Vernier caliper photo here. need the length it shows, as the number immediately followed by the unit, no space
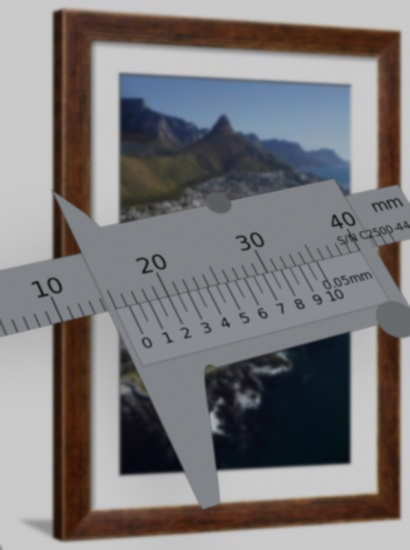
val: 16.2mm
